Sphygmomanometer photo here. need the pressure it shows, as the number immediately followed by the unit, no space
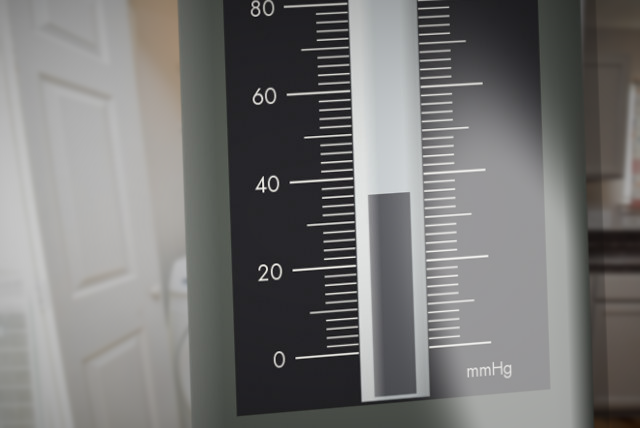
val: 36mmHg
